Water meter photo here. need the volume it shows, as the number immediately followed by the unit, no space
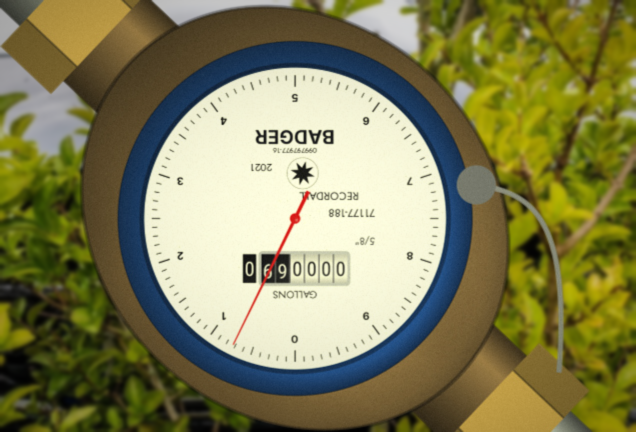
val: 690.7gal
